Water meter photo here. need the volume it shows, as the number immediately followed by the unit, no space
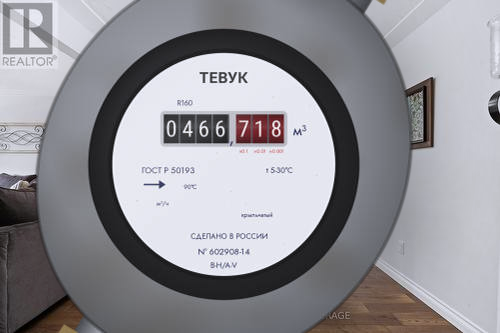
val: 466.718m³
